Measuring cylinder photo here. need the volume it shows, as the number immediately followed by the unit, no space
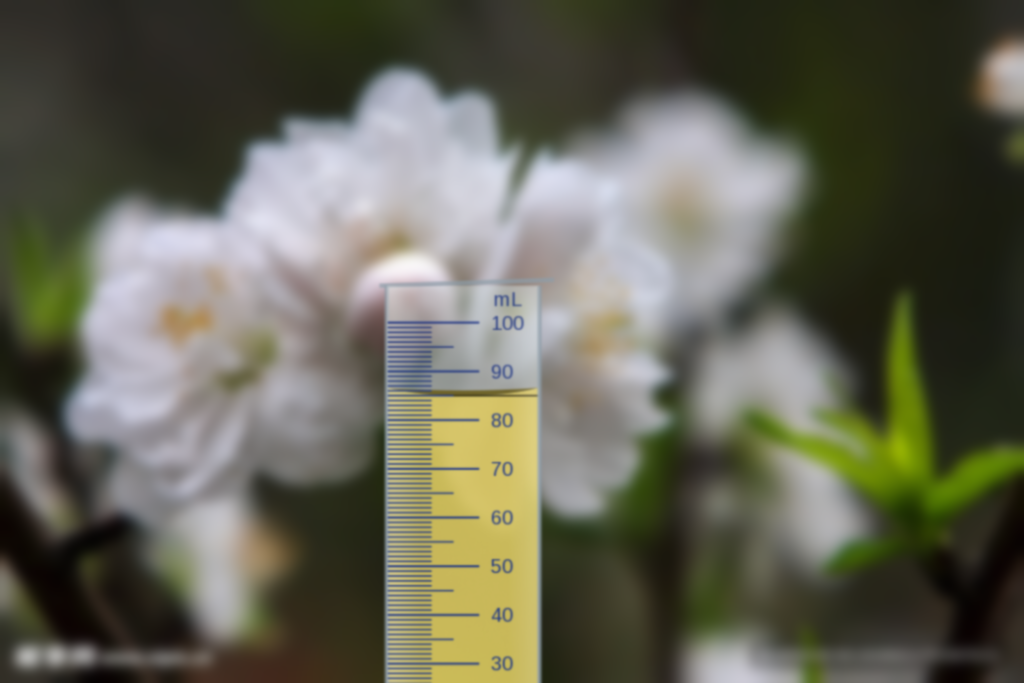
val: 85mL
